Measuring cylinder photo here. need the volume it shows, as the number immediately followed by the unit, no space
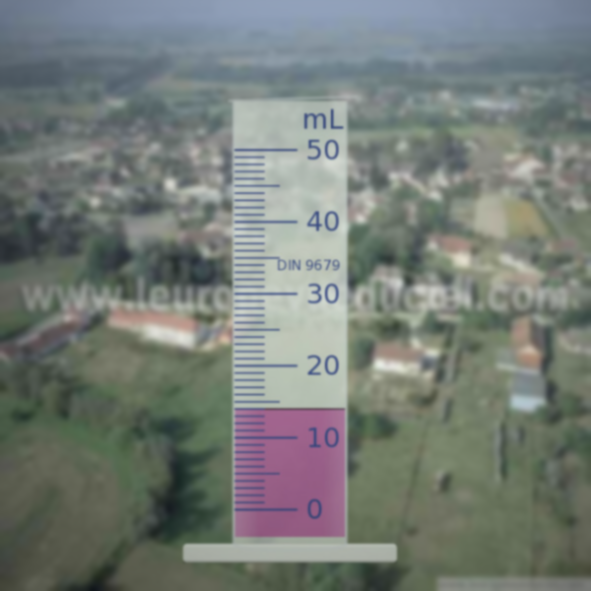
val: 14mL
